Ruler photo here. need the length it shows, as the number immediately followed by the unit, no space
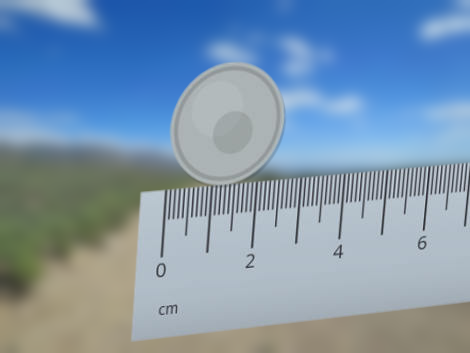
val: 2.5cm
